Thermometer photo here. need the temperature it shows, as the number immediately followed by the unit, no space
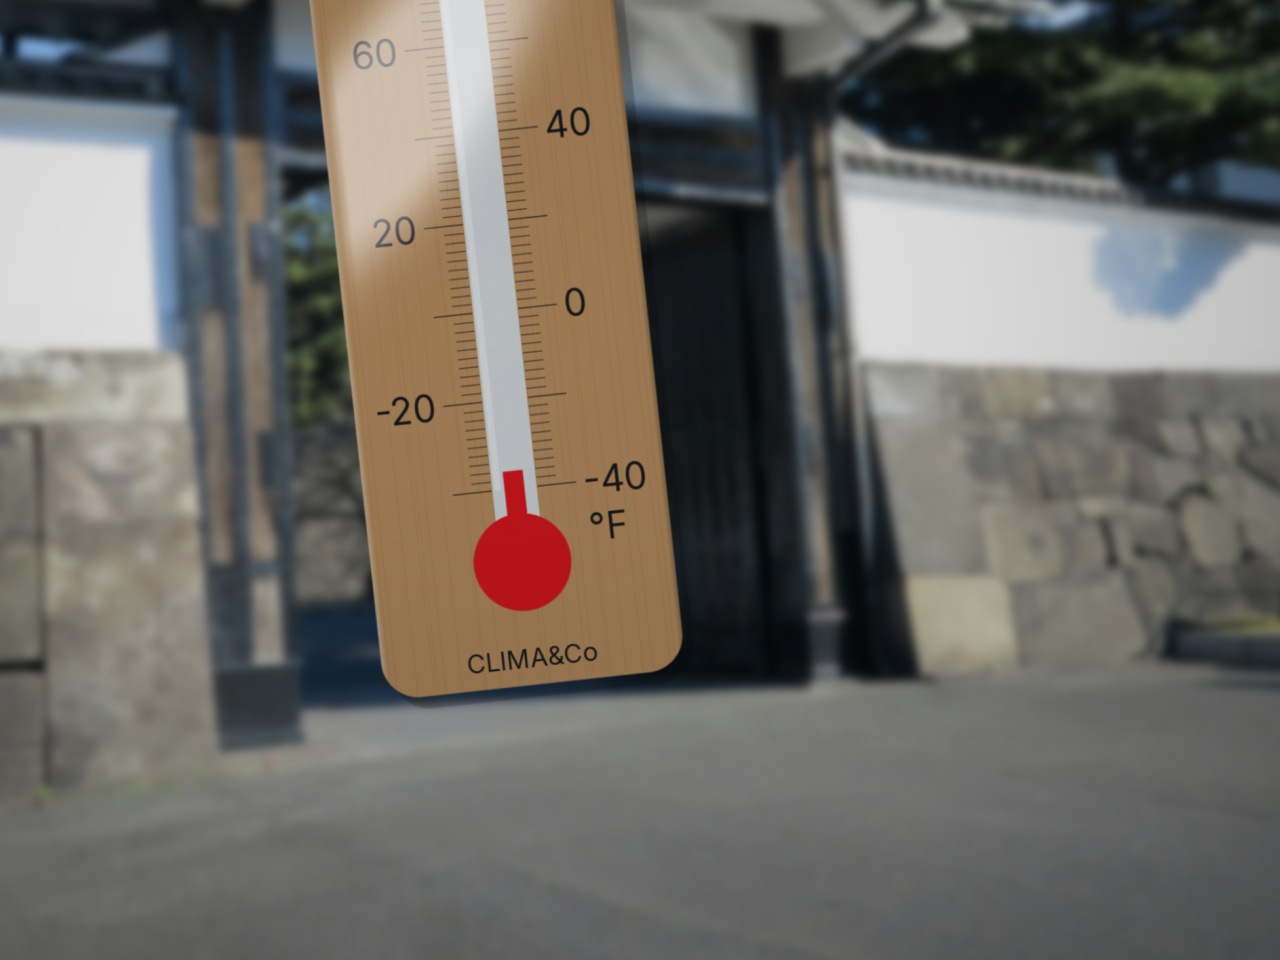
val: -36°F
